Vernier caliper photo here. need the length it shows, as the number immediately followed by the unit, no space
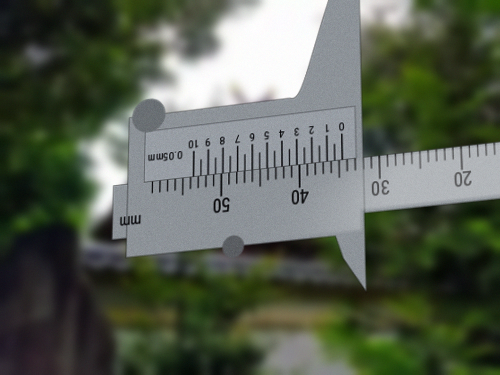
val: 34.6mm
